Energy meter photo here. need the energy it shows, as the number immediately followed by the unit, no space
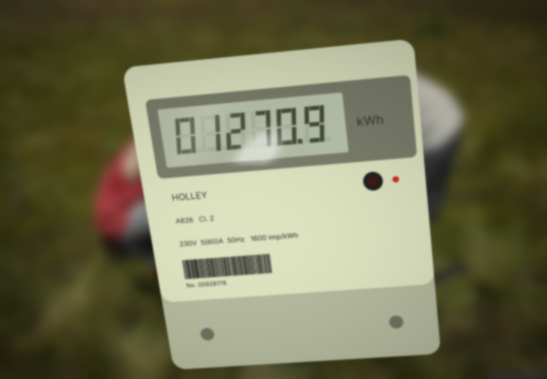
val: 1270.9kWh
